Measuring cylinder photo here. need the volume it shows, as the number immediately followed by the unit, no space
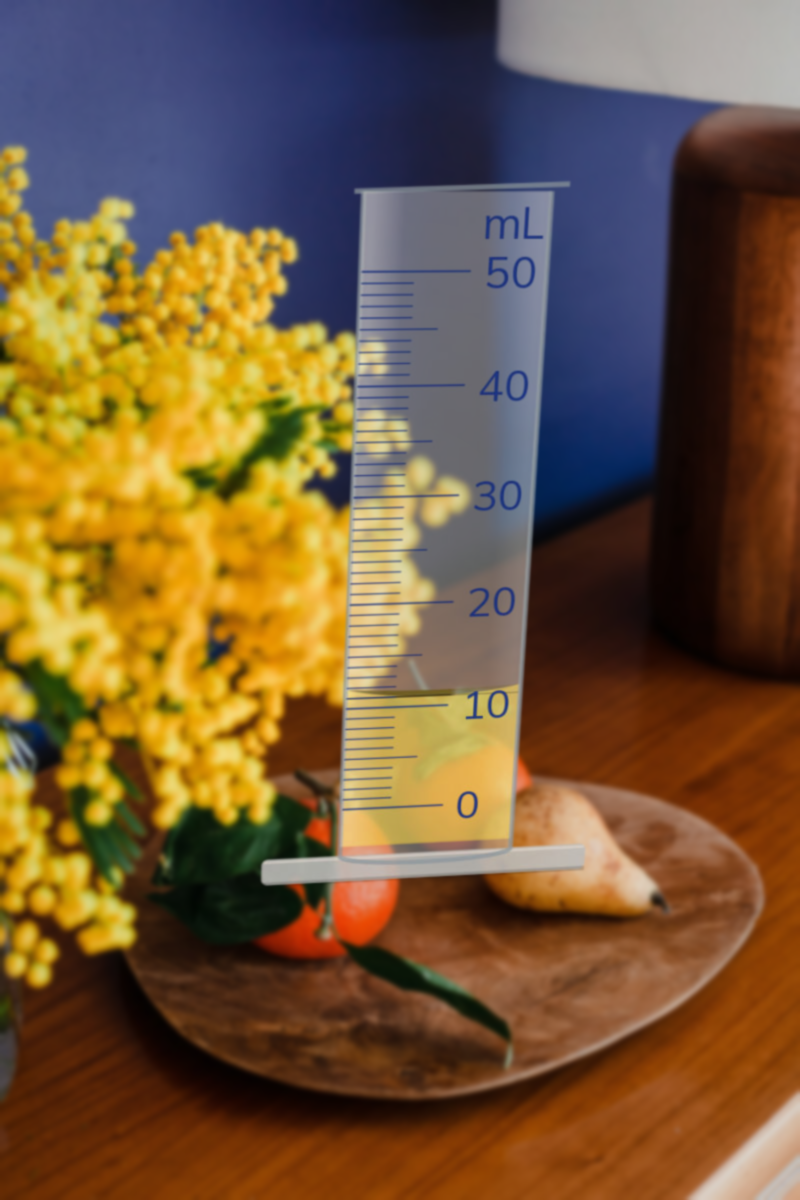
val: 11mL
